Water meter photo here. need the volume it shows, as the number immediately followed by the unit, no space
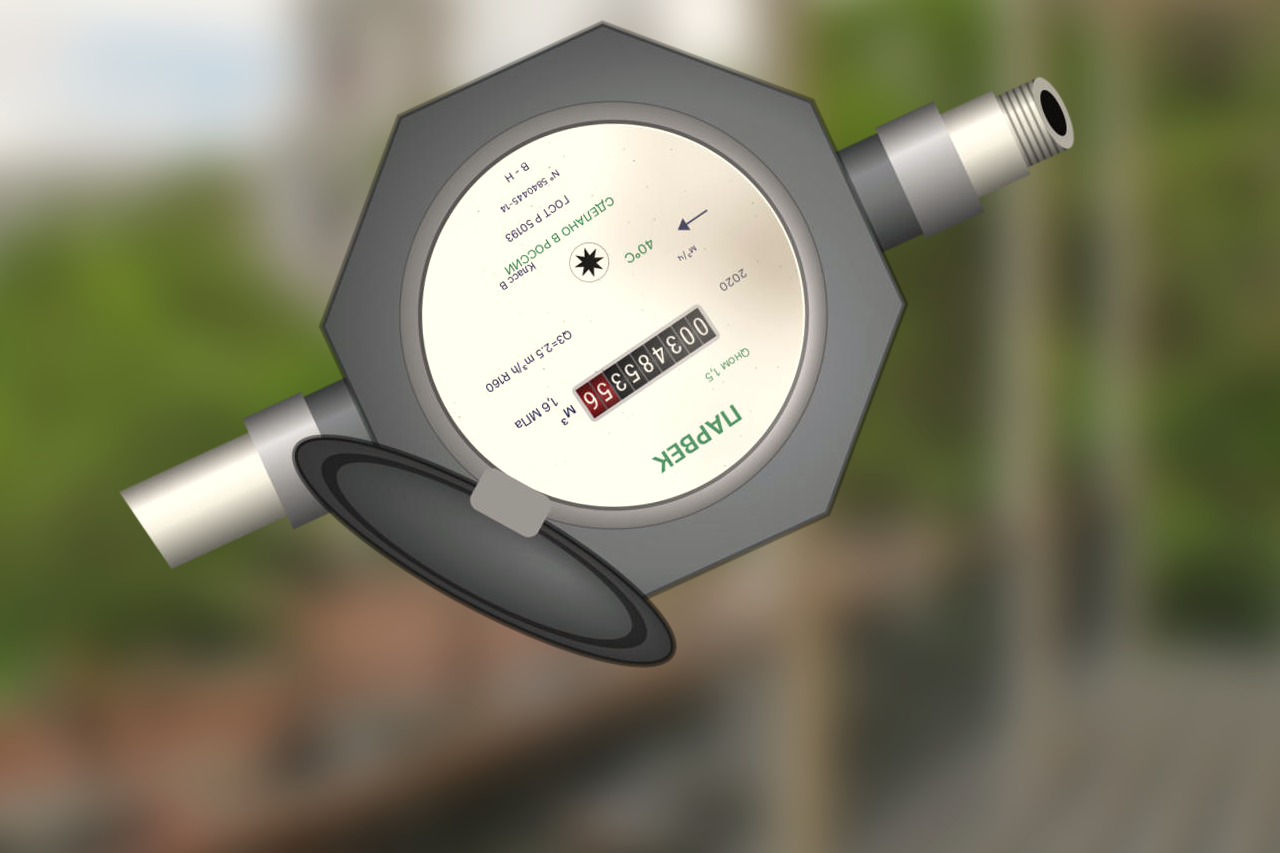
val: 34853.56m³
